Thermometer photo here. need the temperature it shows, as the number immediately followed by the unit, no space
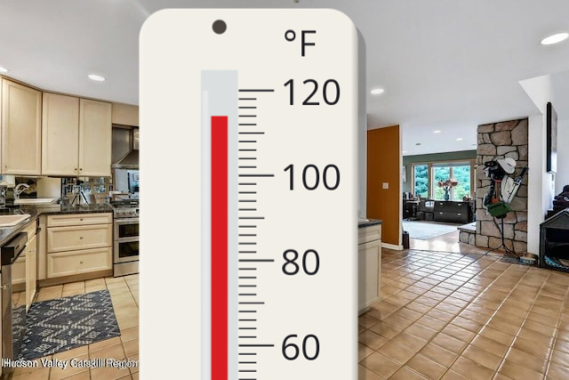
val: 114°F
